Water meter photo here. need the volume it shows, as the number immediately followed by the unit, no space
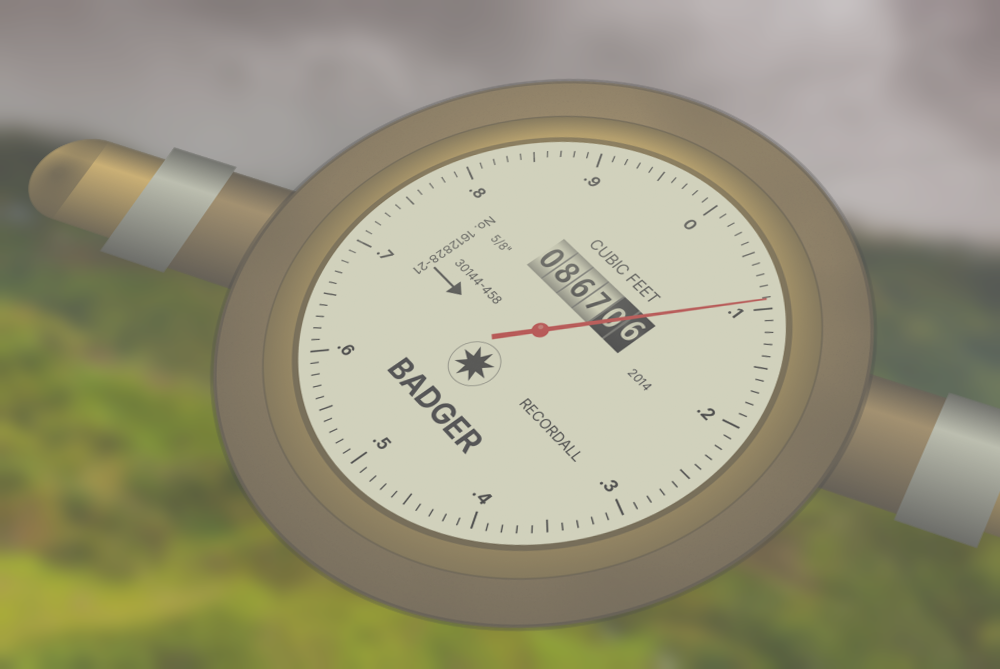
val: 86706.09ft³
